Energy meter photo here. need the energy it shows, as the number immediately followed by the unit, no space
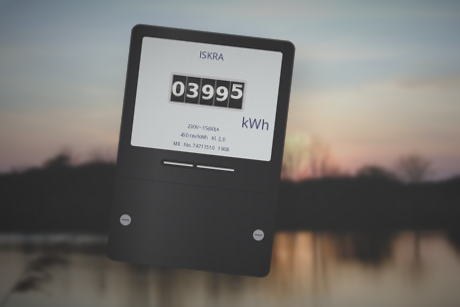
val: 3995kWh
